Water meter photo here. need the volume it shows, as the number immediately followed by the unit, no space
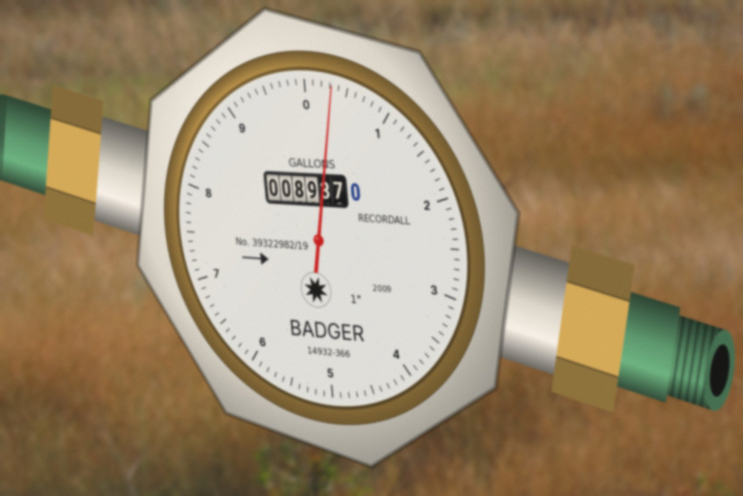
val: 89370.3gal
